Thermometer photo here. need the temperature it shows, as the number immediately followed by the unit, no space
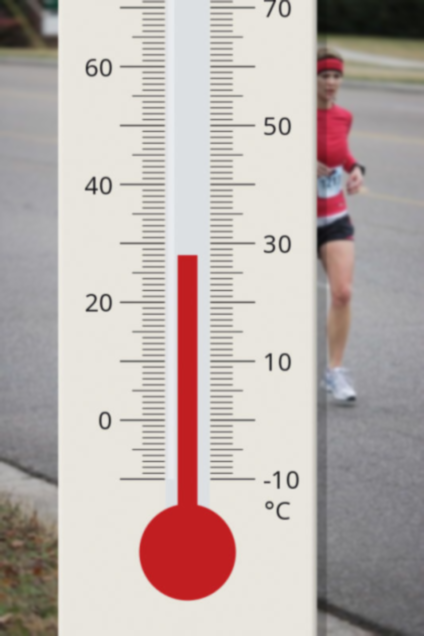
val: 28°C
